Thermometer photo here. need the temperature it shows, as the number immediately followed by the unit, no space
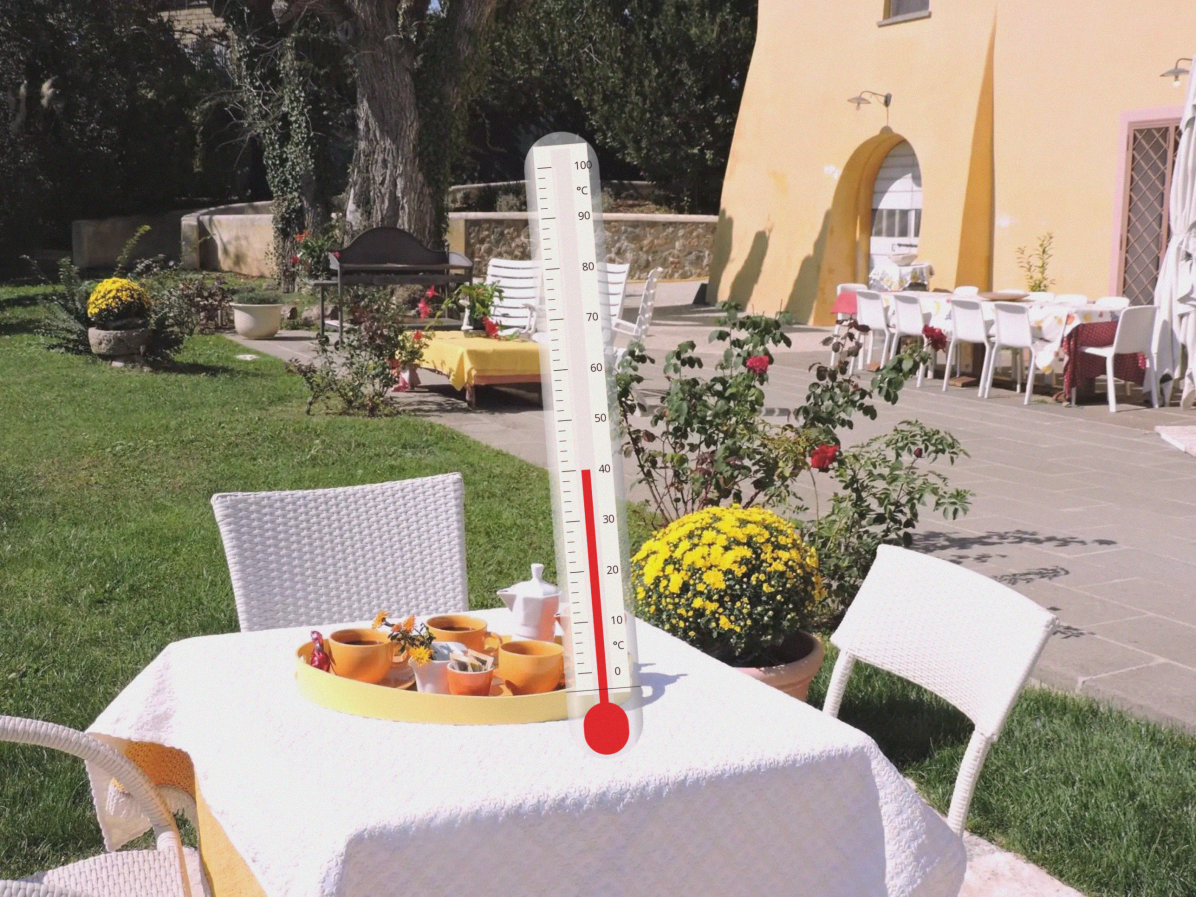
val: 40°C
